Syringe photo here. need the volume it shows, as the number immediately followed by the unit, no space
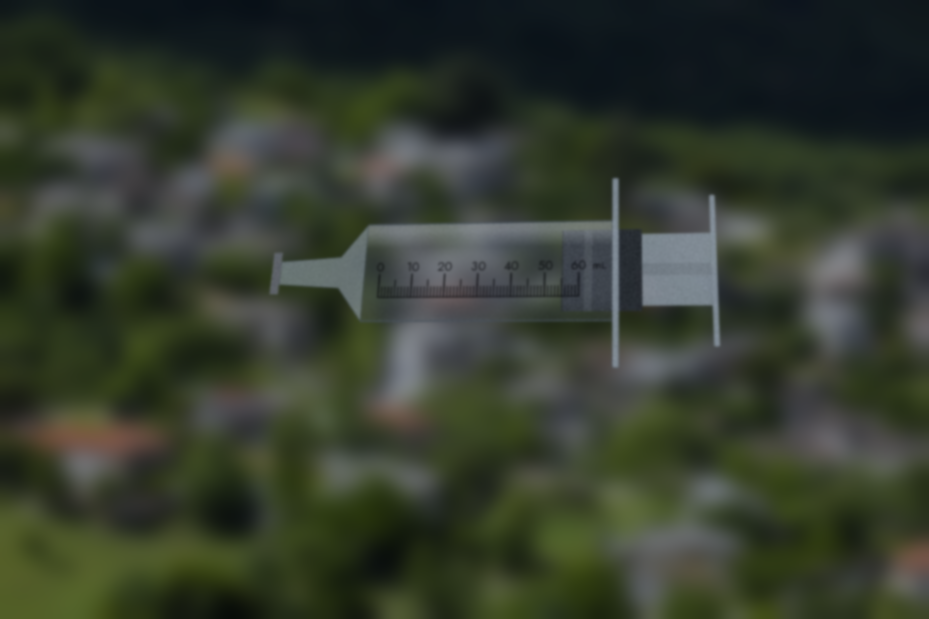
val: 55mL
